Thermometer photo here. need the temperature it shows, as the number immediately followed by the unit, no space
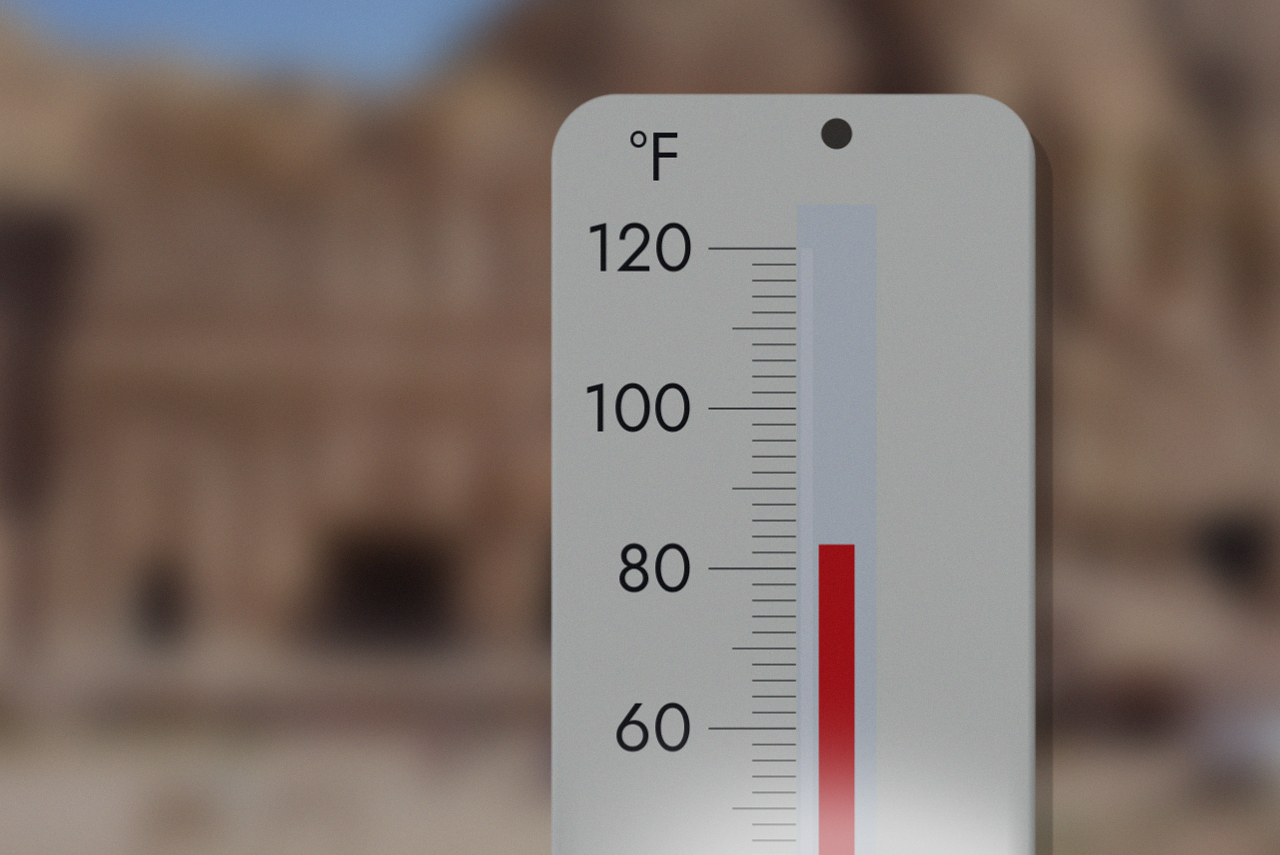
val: 83°F
